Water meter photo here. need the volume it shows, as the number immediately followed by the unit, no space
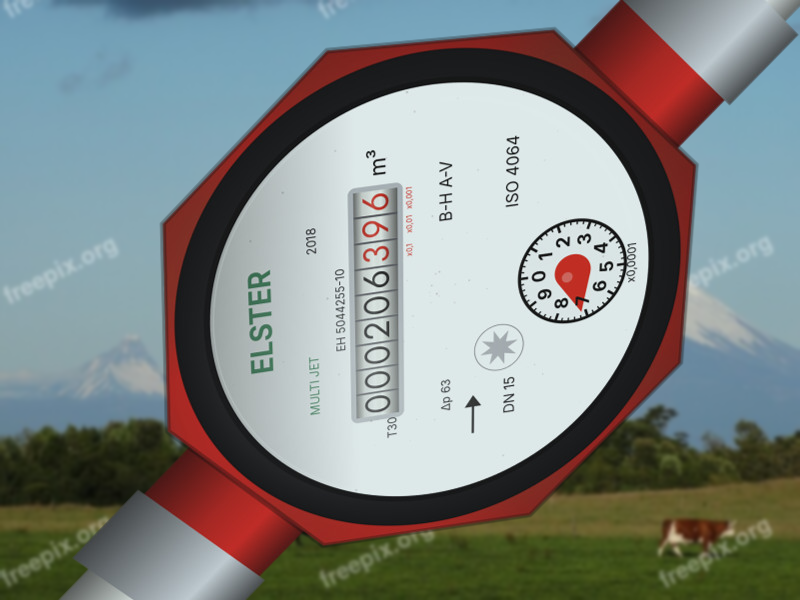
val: 206.3967m³
